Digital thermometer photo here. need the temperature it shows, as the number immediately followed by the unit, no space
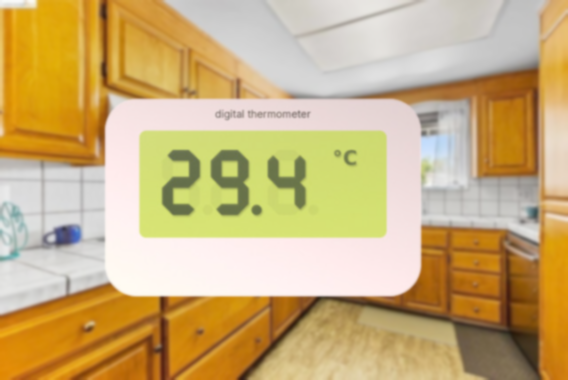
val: 29.4°C
